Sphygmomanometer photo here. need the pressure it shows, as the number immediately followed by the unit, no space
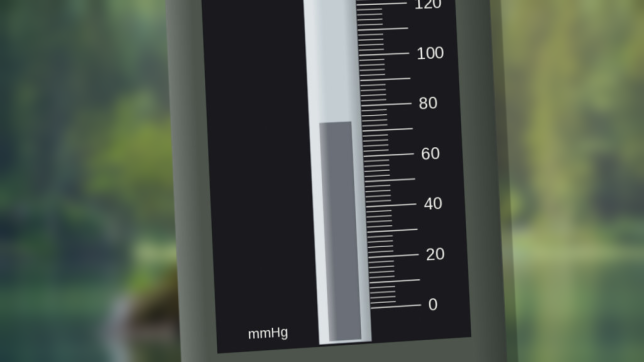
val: 74mmHg
